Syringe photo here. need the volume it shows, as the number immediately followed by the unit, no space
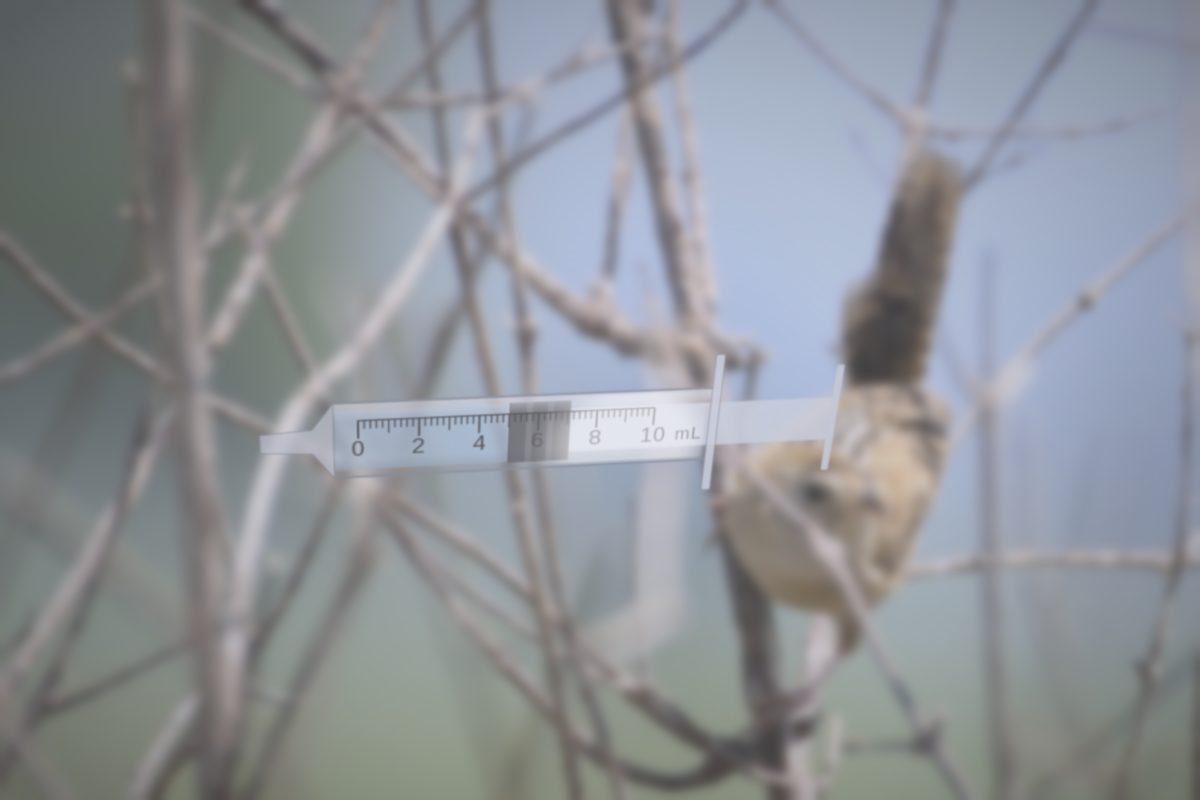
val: 5mL
